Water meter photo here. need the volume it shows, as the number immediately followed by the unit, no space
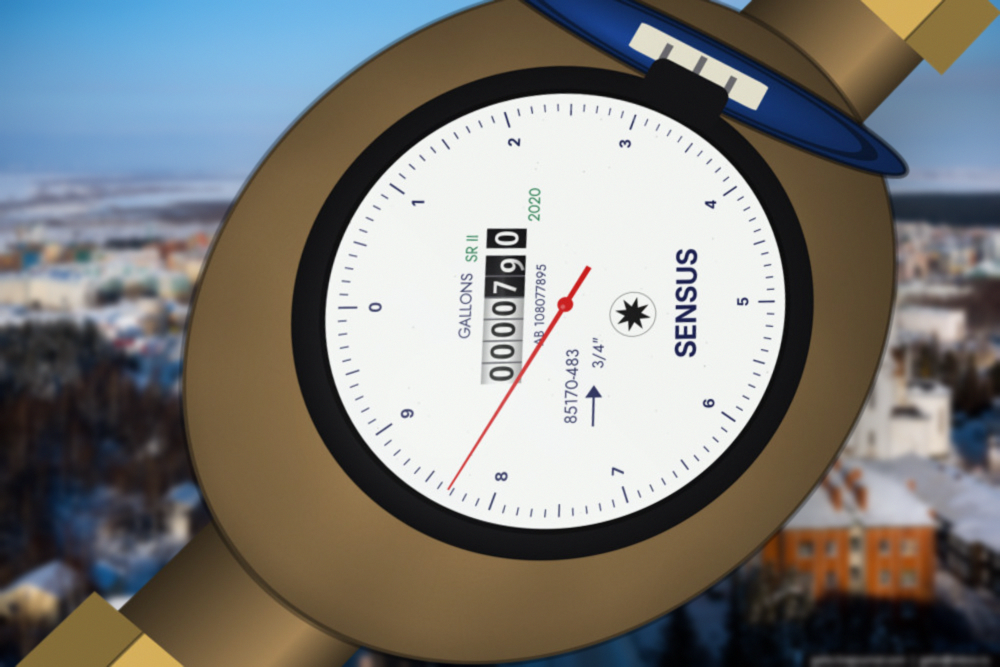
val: 788.3gal
